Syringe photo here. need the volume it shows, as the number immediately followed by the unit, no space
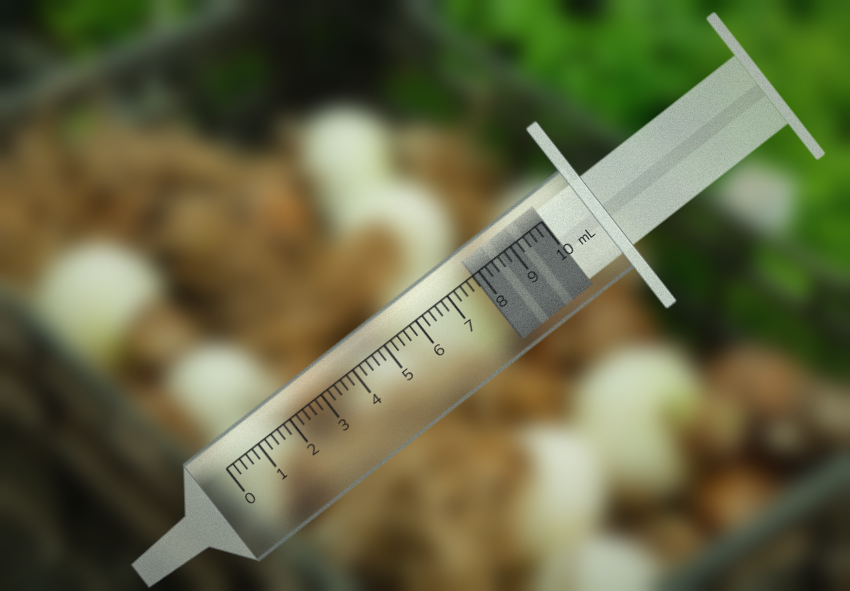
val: 7.8mL
